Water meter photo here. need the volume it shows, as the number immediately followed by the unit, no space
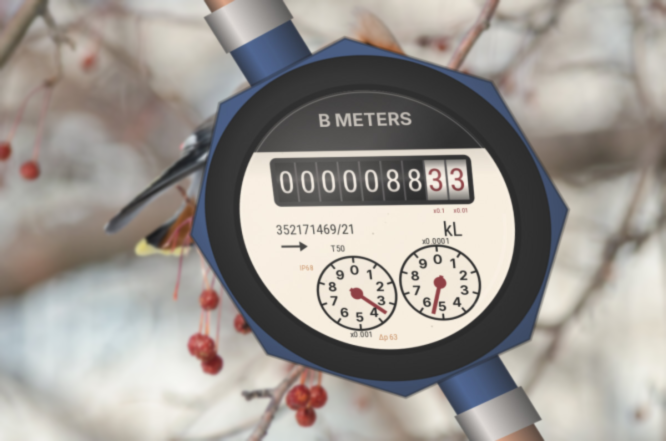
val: 88.3335kL
